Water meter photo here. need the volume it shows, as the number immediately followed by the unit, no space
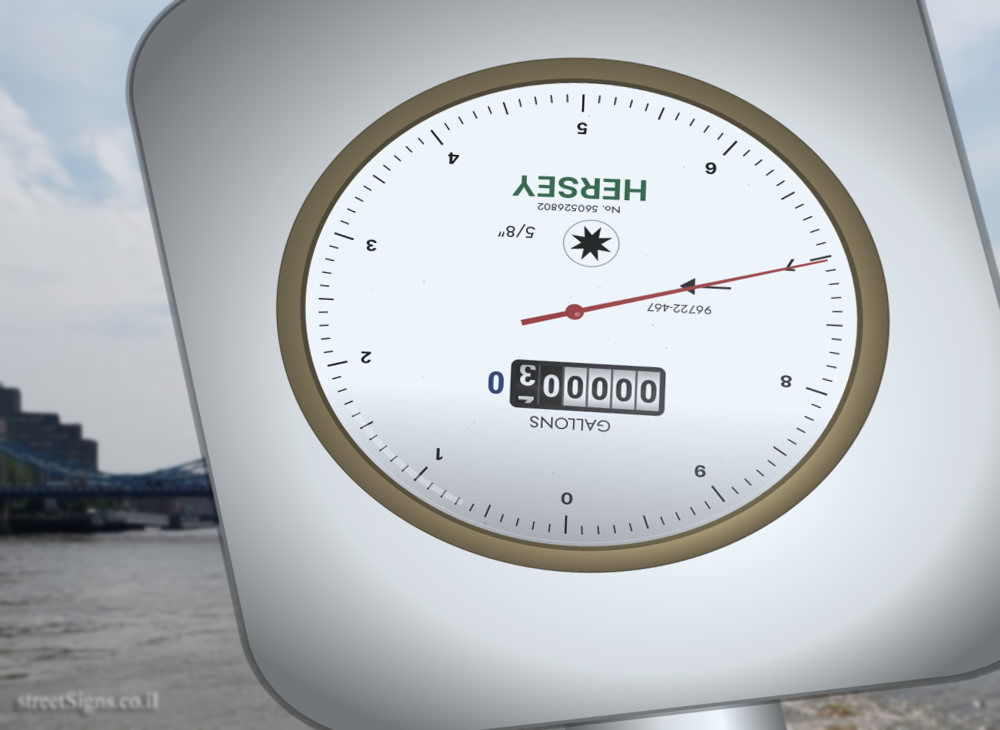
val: 27.0gal
